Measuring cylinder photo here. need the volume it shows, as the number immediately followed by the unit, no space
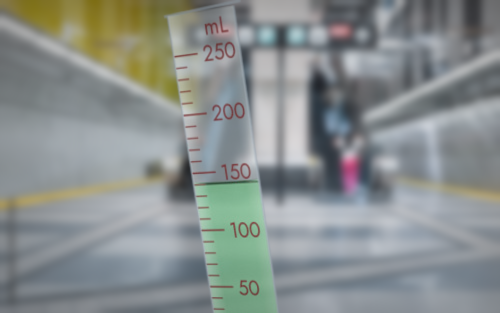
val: 140mL
